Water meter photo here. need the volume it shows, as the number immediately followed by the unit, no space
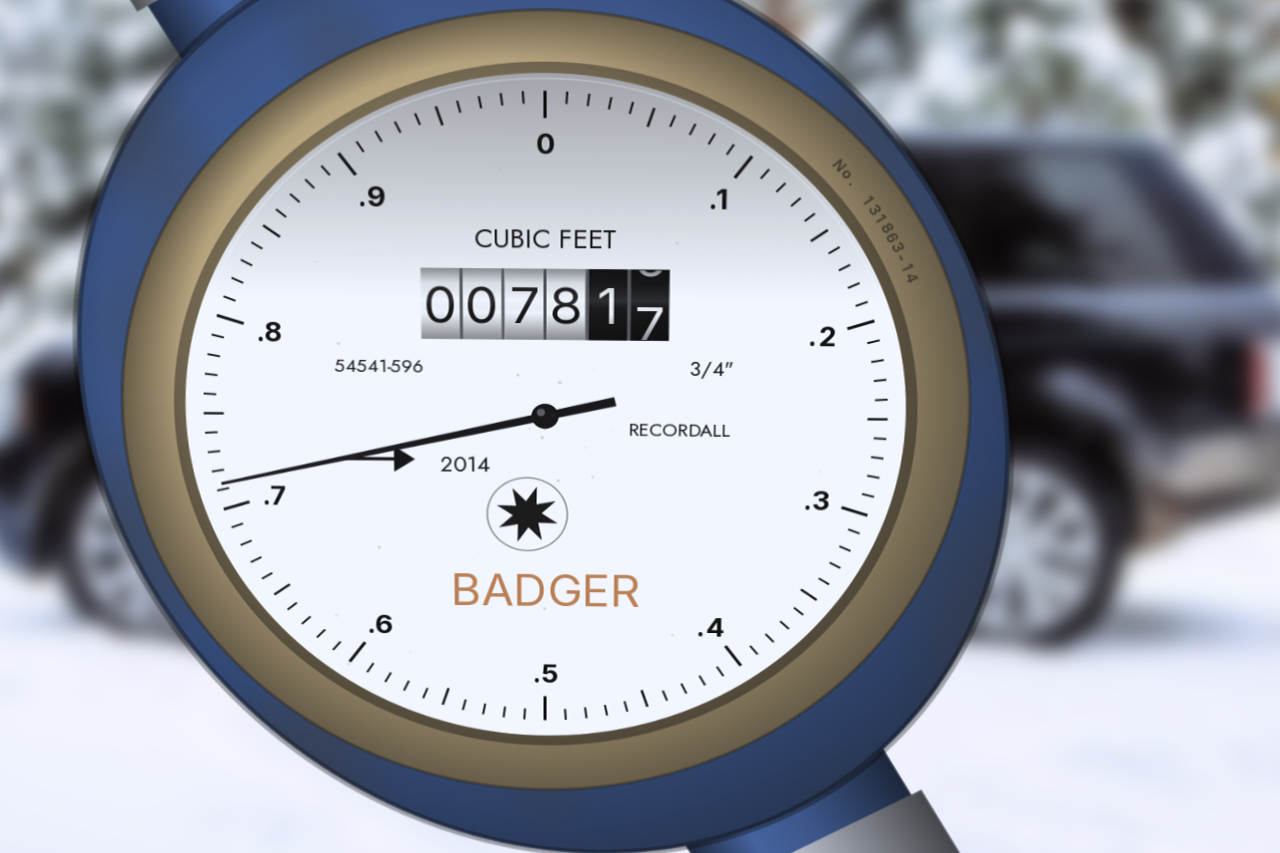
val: 7816.71ft³
